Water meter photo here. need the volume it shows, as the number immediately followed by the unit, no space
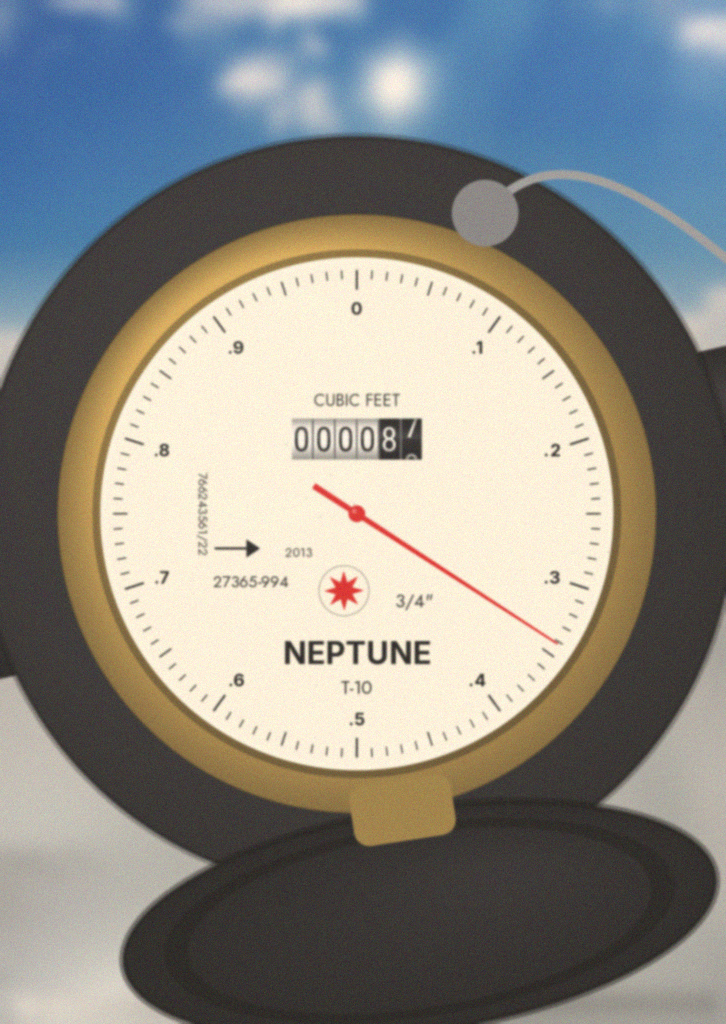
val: 87.34ft³
